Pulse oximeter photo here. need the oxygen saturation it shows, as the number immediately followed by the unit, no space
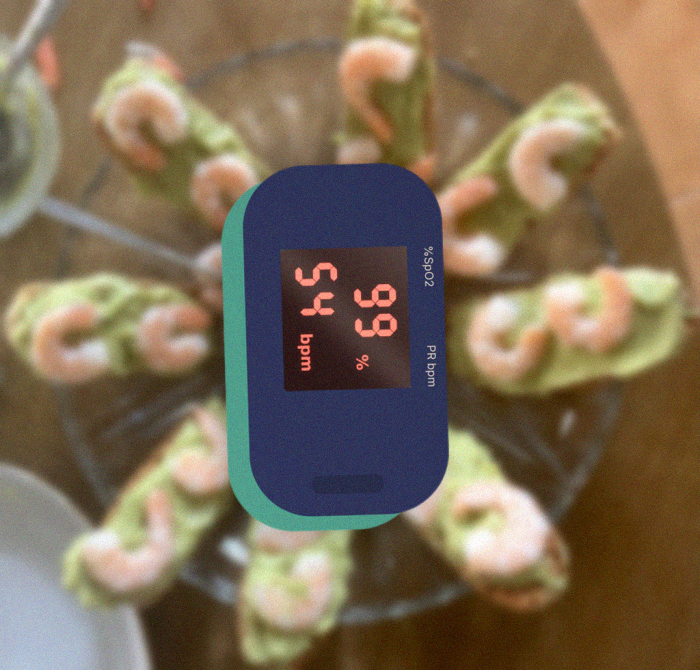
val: 99%
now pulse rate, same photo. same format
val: 54bpm
